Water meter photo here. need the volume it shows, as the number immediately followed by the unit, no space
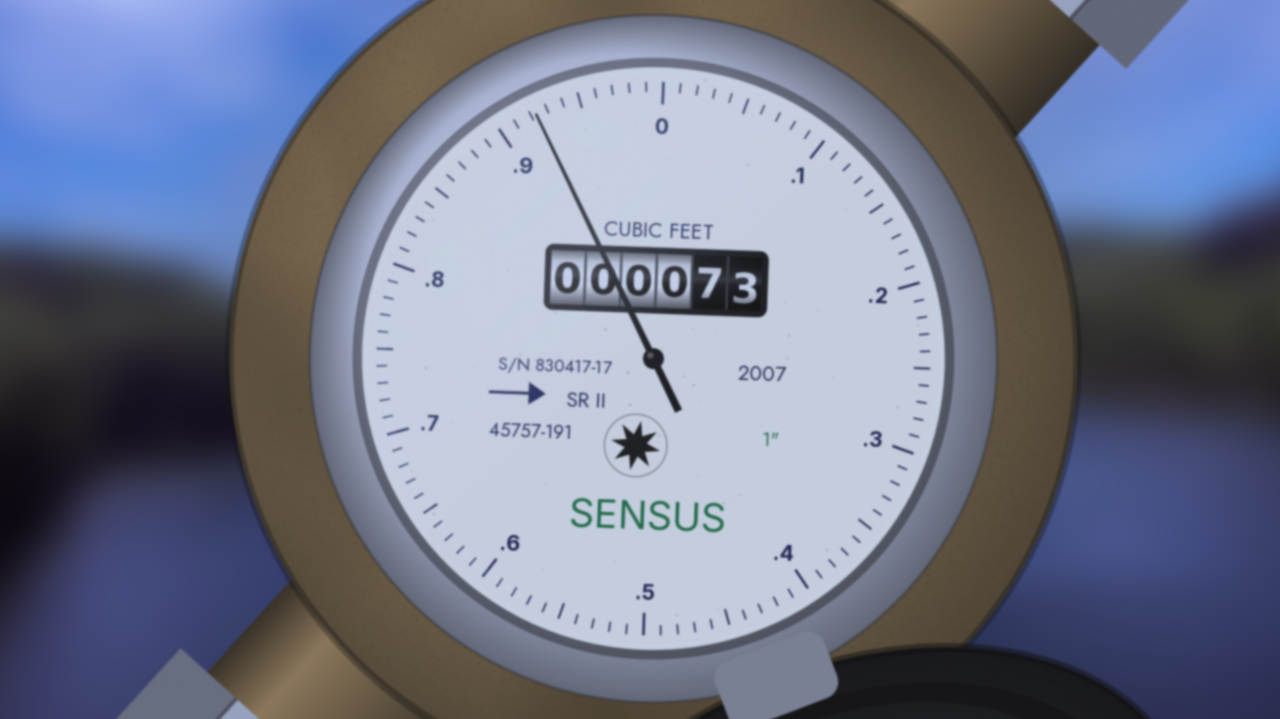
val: 72.92ft³
